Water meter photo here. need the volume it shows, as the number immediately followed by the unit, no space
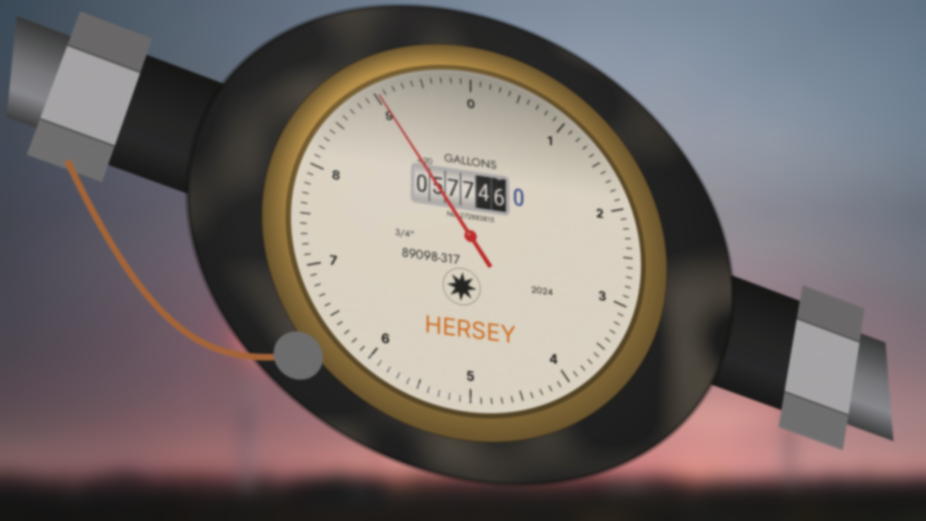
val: 577459.0gal
